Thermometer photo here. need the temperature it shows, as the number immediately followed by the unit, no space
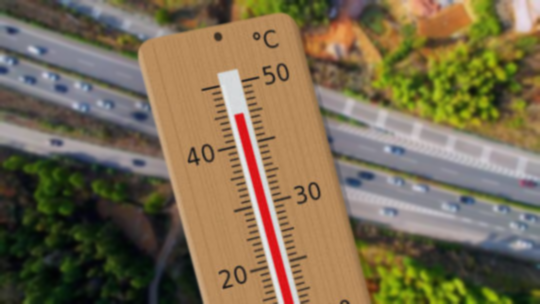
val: 45°C
